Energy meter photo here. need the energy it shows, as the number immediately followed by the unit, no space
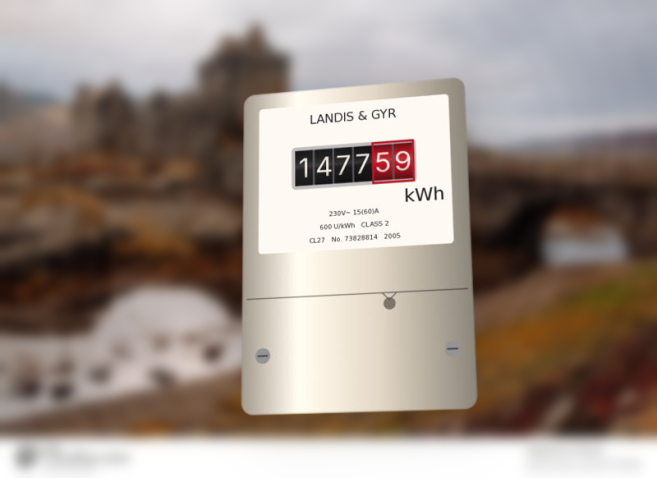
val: 1477.59kWh
